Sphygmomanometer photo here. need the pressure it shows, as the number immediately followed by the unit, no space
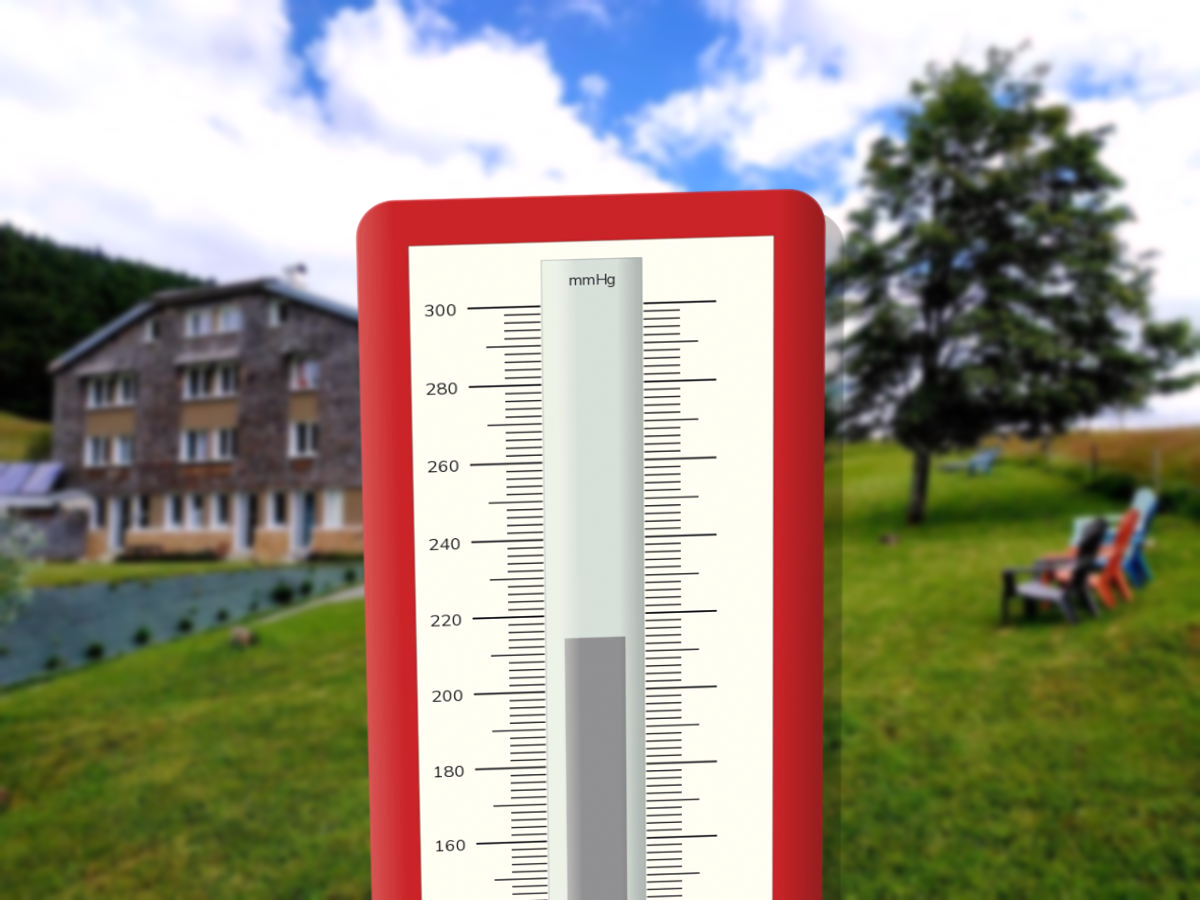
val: 214mmHg
